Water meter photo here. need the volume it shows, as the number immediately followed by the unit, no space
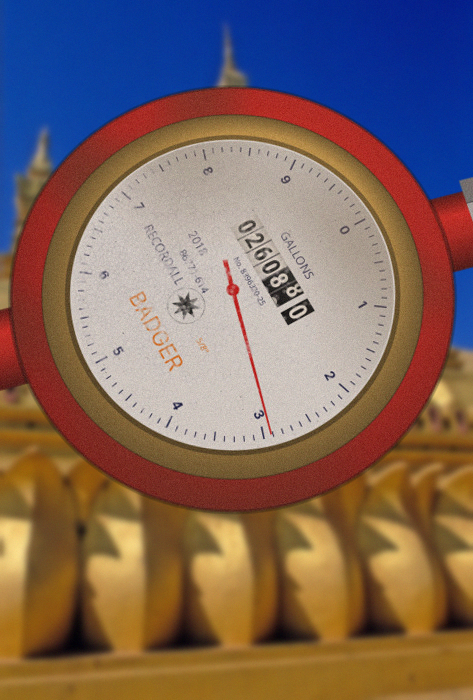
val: 260882.9gal
